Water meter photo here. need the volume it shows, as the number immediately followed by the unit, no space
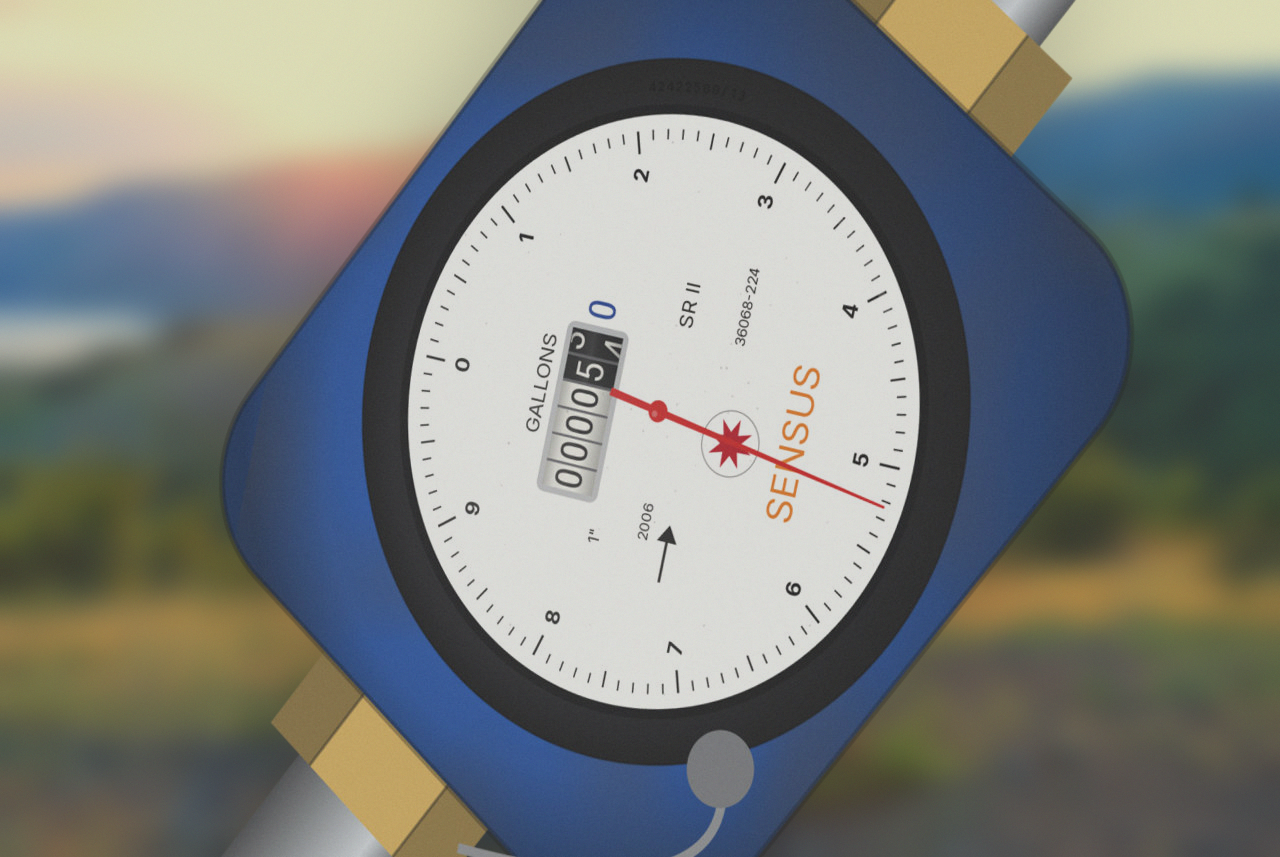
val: 535.2gal
